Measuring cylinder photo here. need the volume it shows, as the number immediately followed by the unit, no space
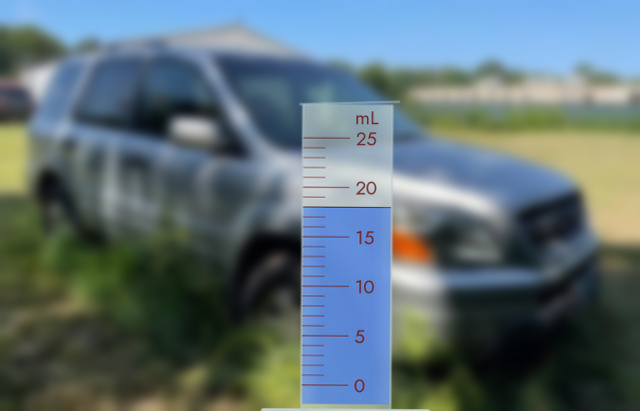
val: 18mL
